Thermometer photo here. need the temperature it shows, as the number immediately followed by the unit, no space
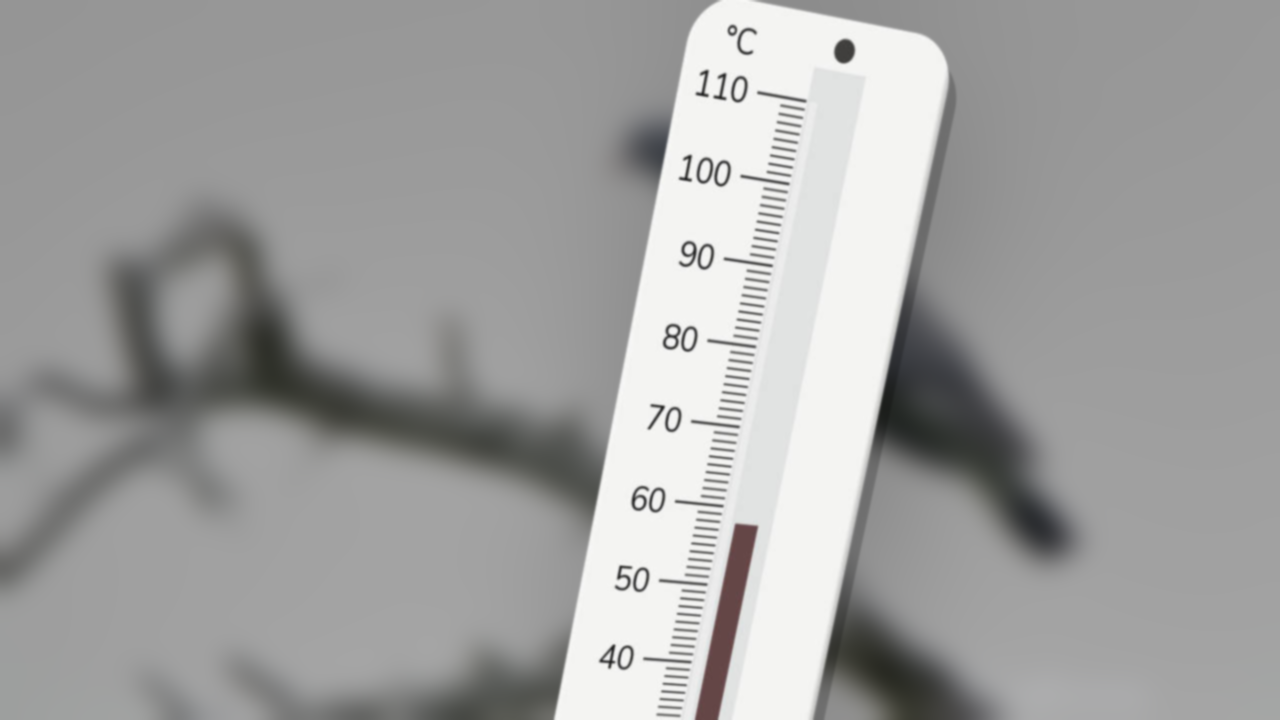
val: 58°C
